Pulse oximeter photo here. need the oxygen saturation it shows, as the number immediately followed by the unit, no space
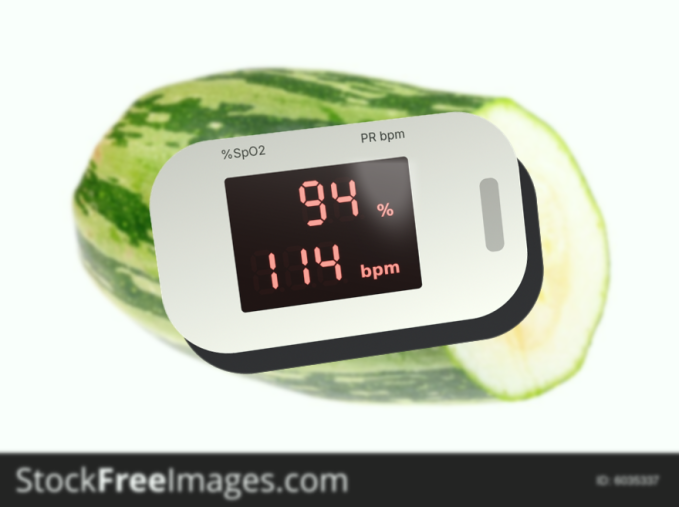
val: 94%
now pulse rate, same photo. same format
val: 114bpm
